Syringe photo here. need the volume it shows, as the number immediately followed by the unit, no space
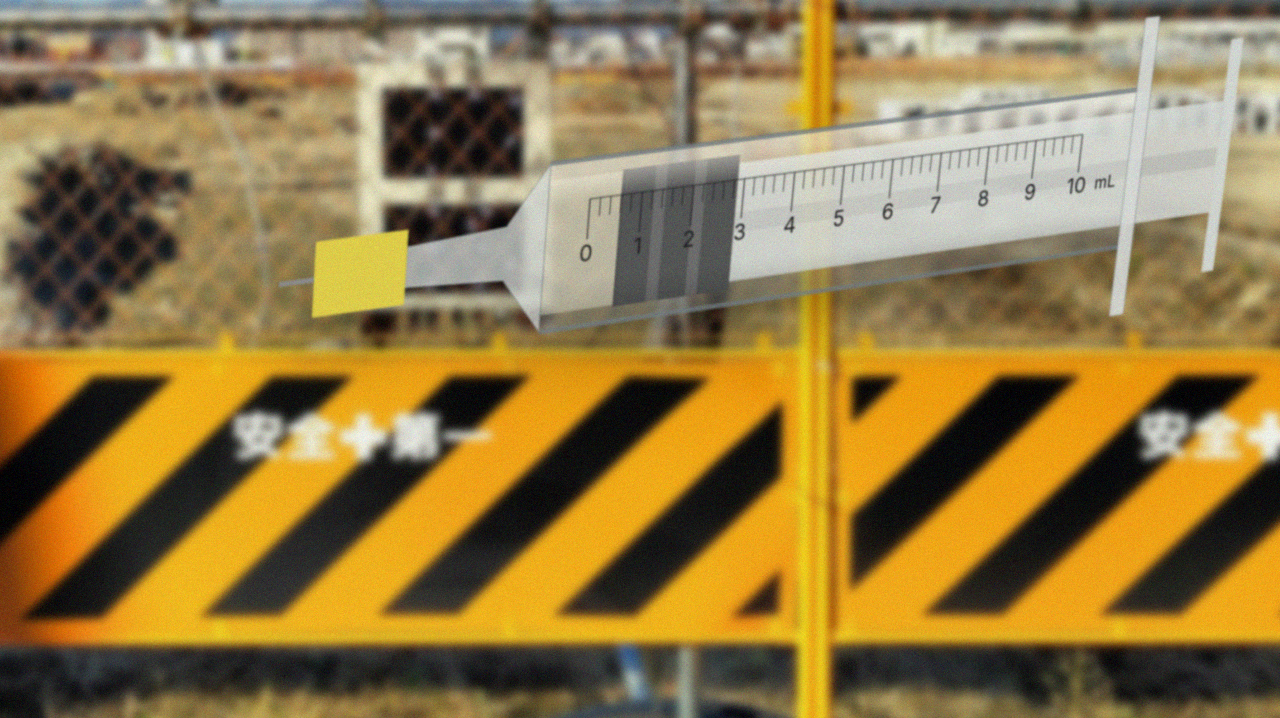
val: 0.6mL
